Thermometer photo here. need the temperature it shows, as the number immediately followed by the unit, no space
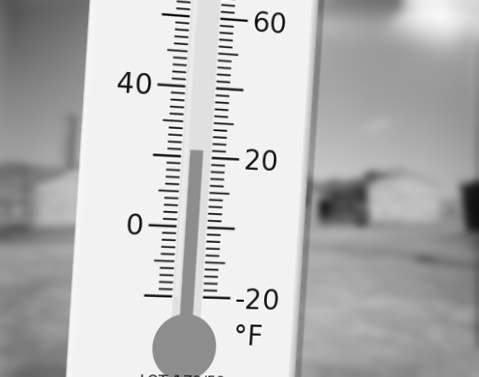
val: 22°F
